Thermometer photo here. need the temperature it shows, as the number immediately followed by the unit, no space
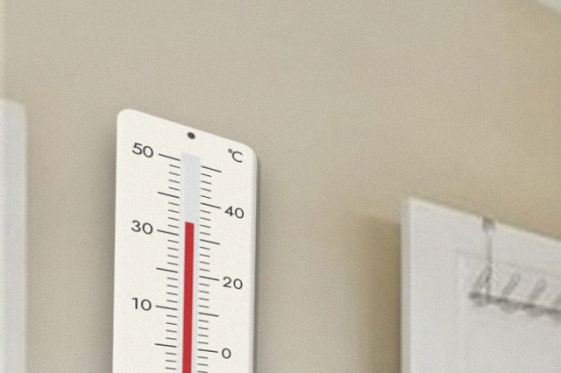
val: 34°C
